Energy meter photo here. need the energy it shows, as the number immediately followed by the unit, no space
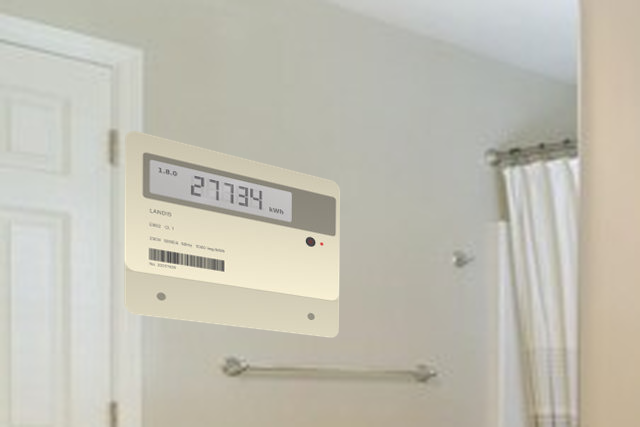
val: 27734kWh
